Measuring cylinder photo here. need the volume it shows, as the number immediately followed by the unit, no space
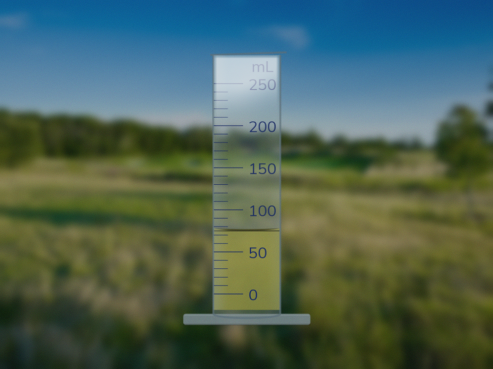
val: 75mL
